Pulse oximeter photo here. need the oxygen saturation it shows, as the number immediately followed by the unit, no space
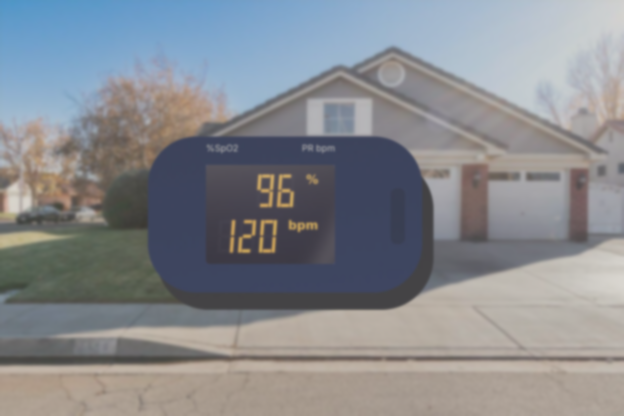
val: 96%
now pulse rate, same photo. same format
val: 120bpm
